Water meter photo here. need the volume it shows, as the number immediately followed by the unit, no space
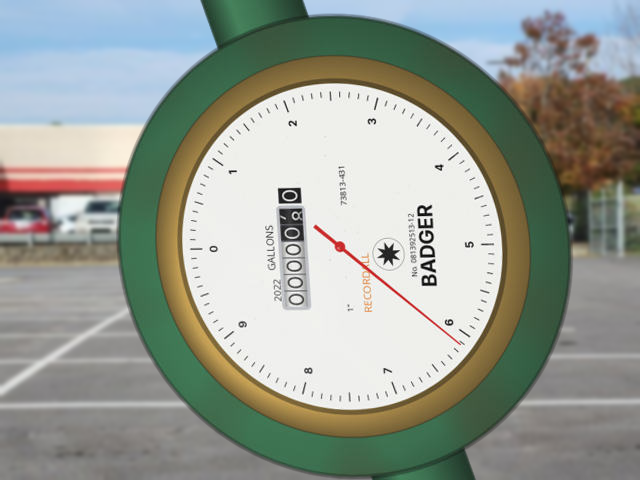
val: 76.1gal
